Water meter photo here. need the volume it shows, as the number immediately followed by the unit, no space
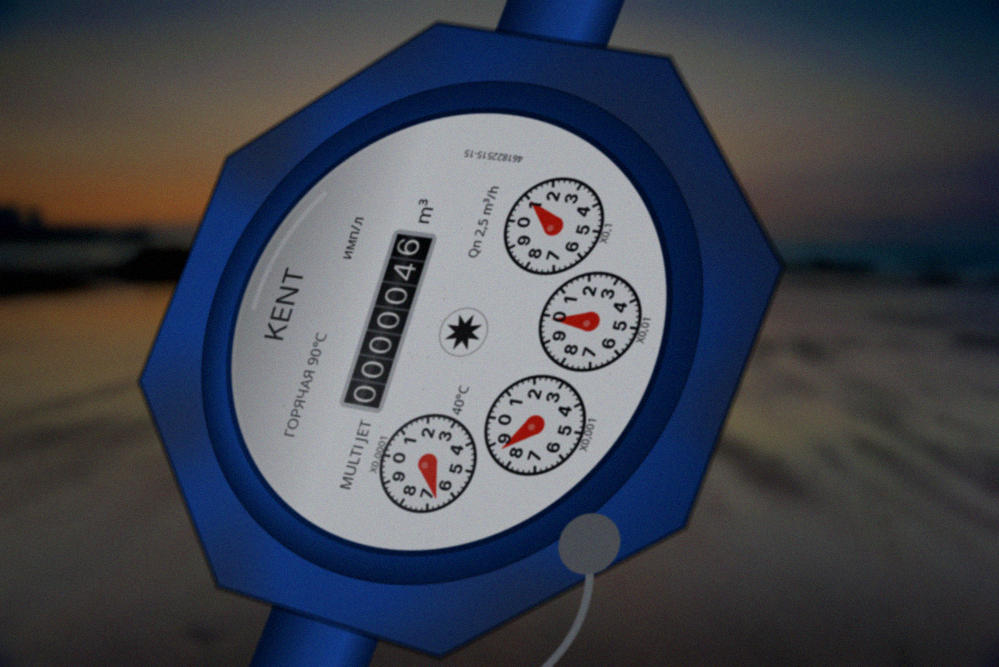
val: 46.0986m³
